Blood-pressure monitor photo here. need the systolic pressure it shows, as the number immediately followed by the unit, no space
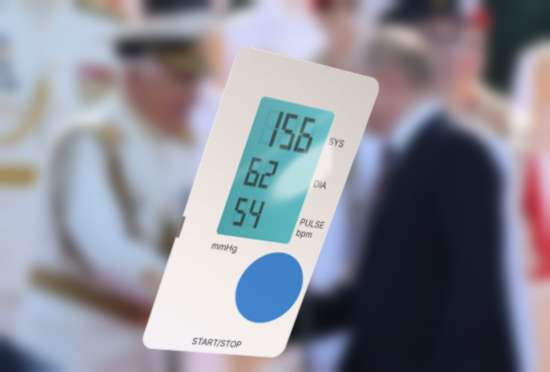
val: 156mmHg
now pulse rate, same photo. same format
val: 54bpm
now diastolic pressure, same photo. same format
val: 62mmHg
